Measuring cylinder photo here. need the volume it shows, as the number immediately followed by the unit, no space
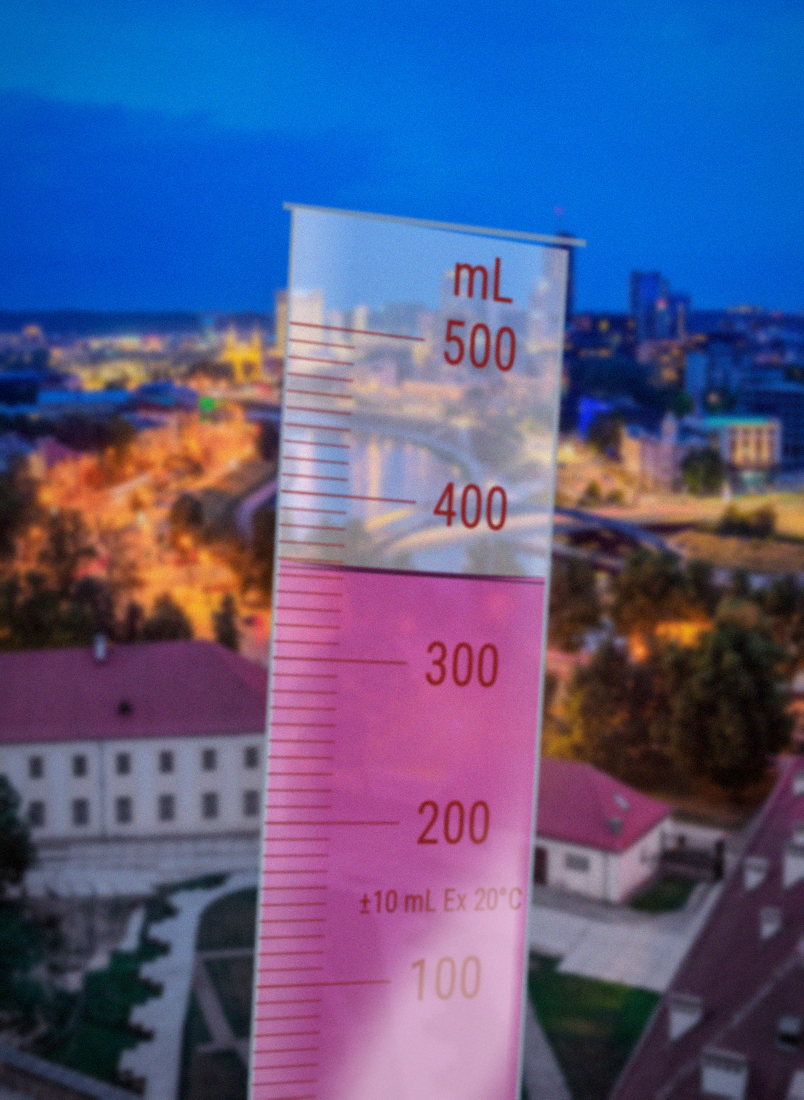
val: 355mL
